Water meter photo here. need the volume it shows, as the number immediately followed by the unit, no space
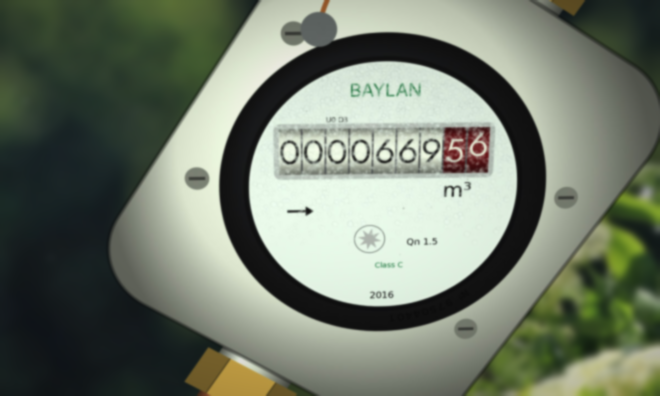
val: 669.56m³
